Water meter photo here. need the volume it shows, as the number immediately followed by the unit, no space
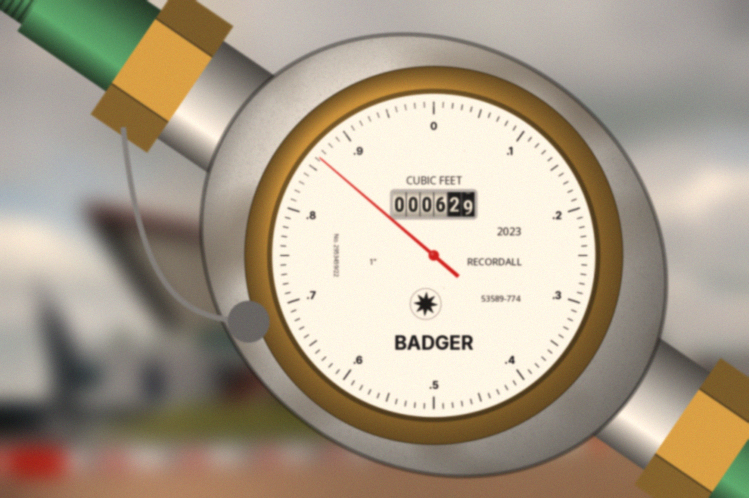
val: 628.86ft³
